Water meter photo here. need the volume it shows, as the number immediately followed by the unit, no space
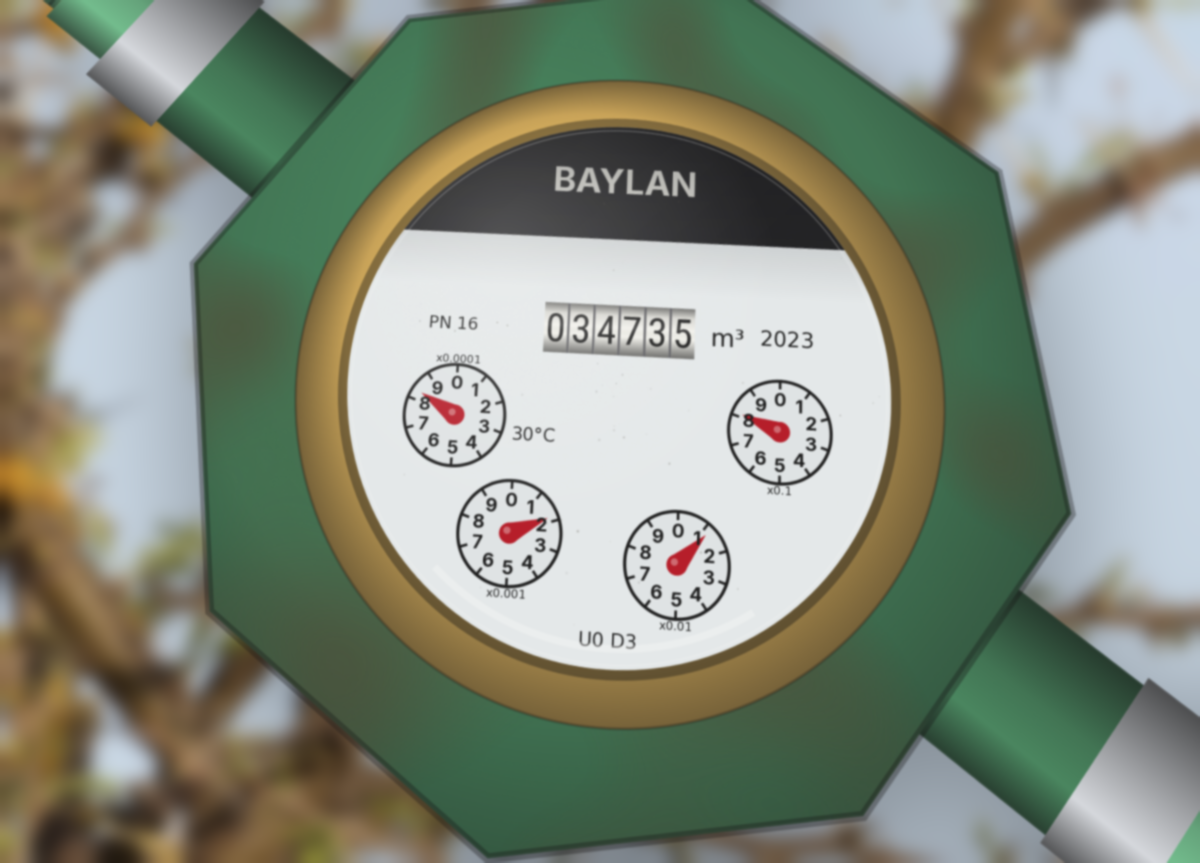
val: 34735.8118m³
